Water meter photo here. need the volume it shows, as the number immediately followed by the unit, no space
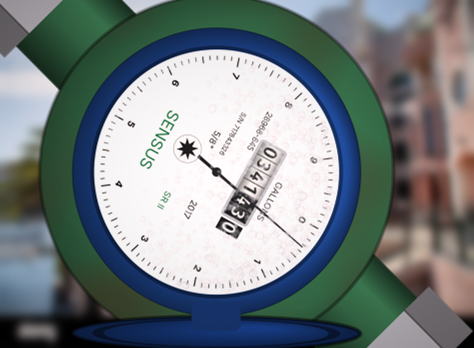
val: 341430.3gal
